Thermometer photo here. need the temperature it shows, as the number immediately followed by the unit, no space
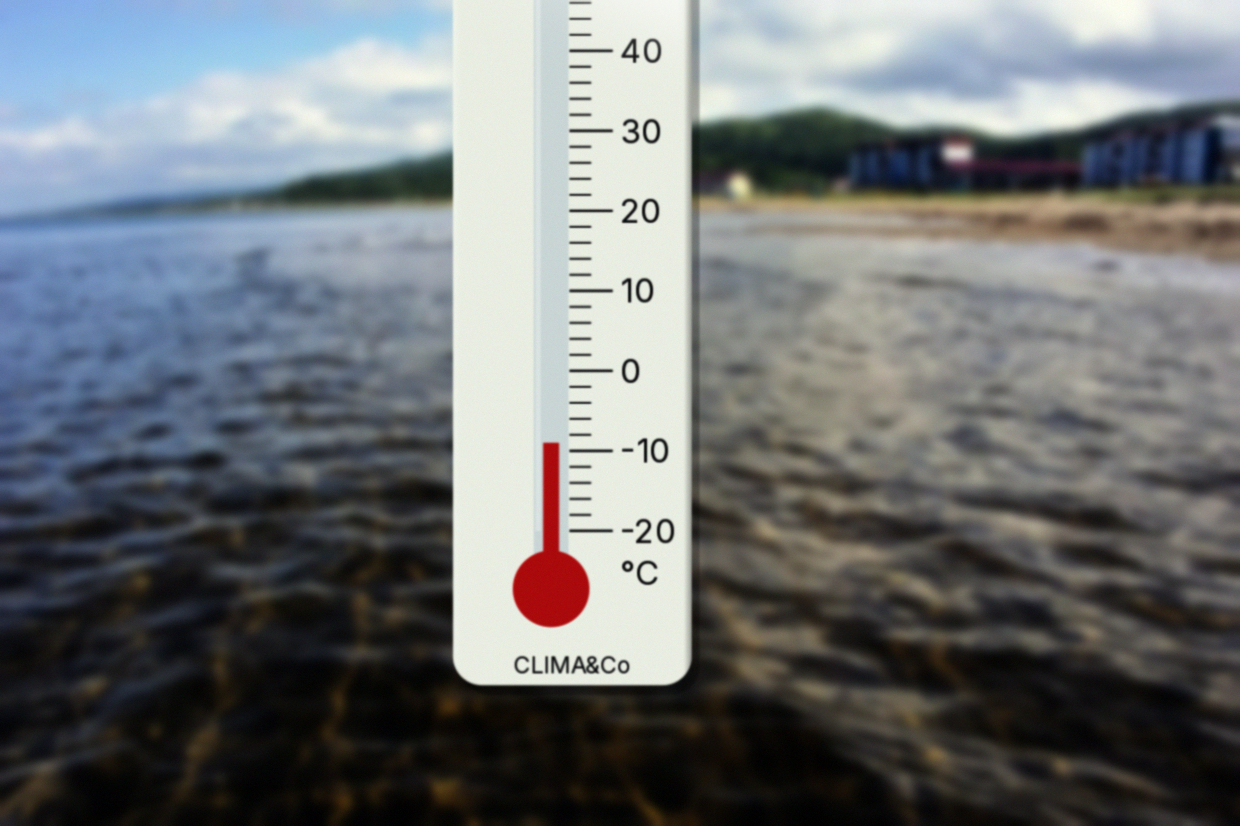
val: -9°C
